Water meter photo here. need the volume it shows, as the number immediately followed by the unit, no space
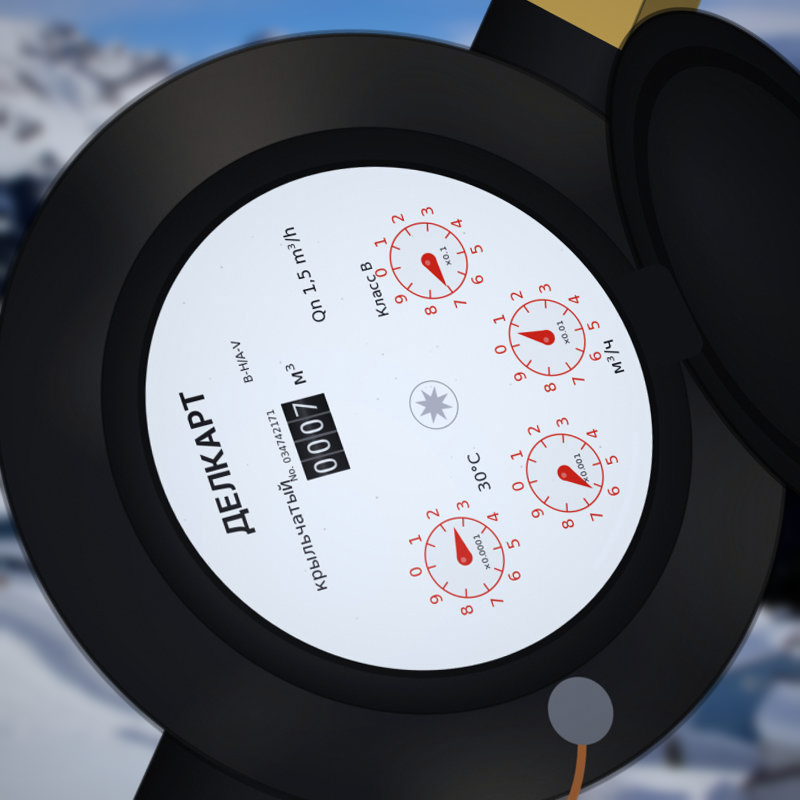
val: 7.7062m³
